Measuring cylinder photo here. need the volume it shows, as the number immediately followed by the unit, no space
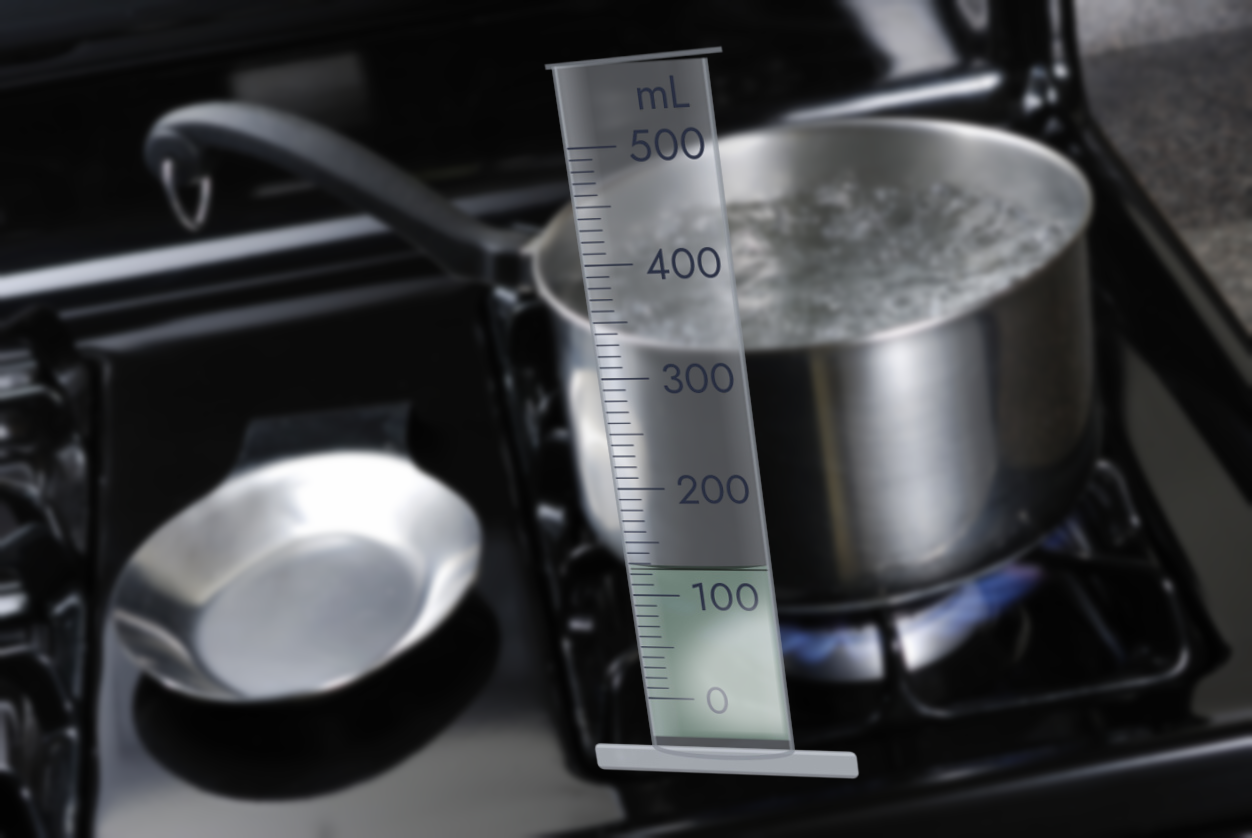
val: 125mL
